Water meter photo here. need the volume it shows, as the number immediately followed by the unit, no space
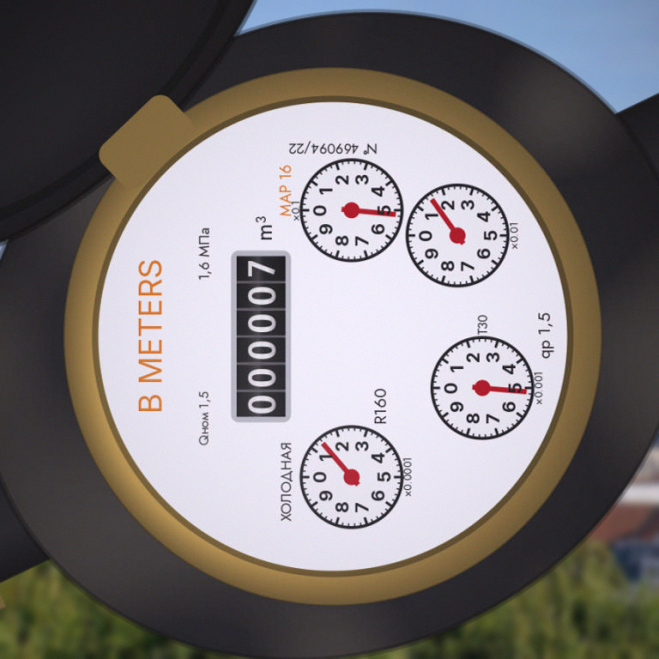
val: 7.5151m³
